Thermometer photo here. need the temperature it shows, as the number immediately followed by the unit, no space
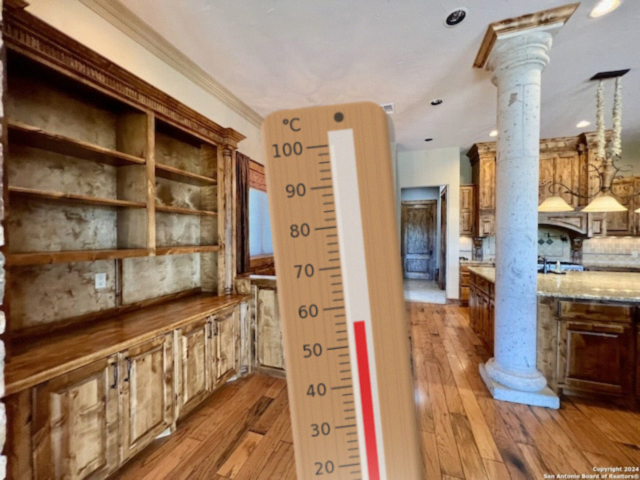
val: 56°C
